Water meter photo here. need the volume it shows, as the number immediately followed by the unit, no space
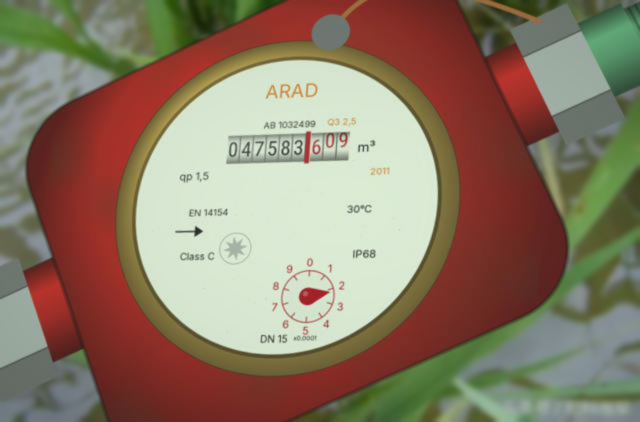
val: 47583.6092m³
